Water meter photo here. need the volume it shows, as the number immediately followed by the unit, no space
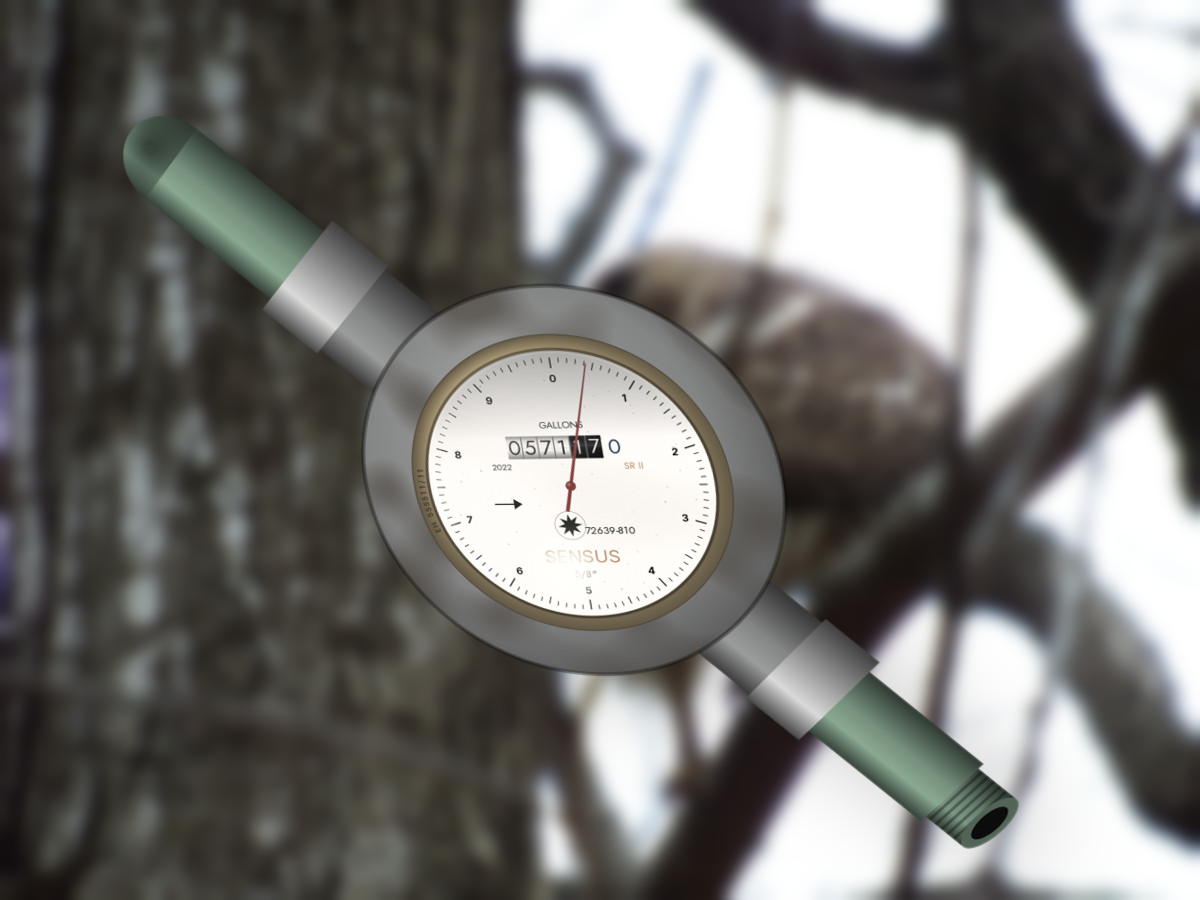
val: 571170.4gal
